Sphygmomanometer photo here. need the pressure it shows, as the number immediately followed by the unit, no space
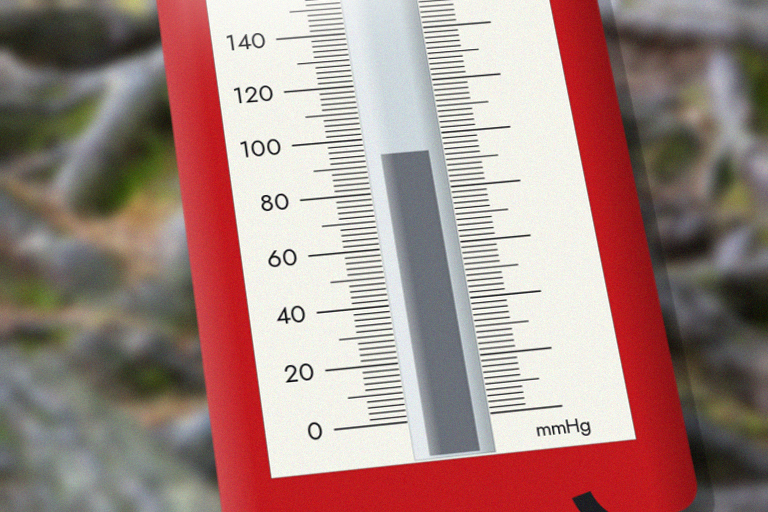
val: 94mmHg
